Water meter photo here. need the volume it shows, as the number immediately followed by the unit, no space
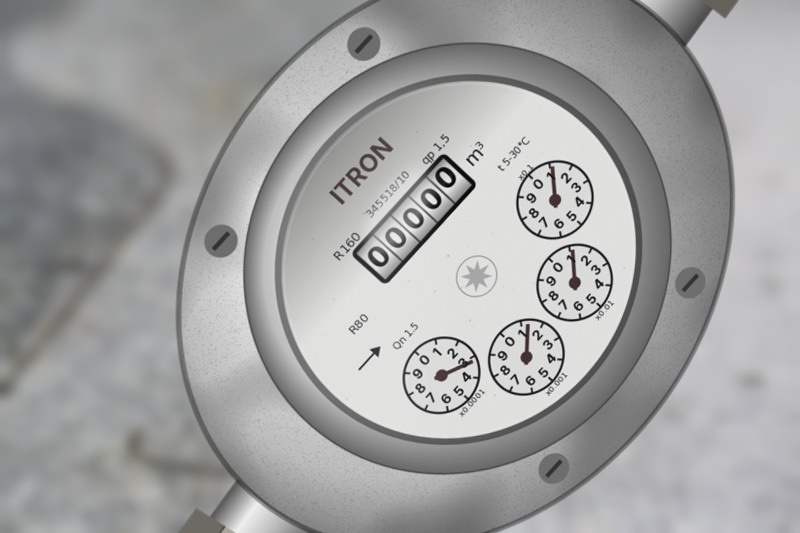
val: 0.1113m³
